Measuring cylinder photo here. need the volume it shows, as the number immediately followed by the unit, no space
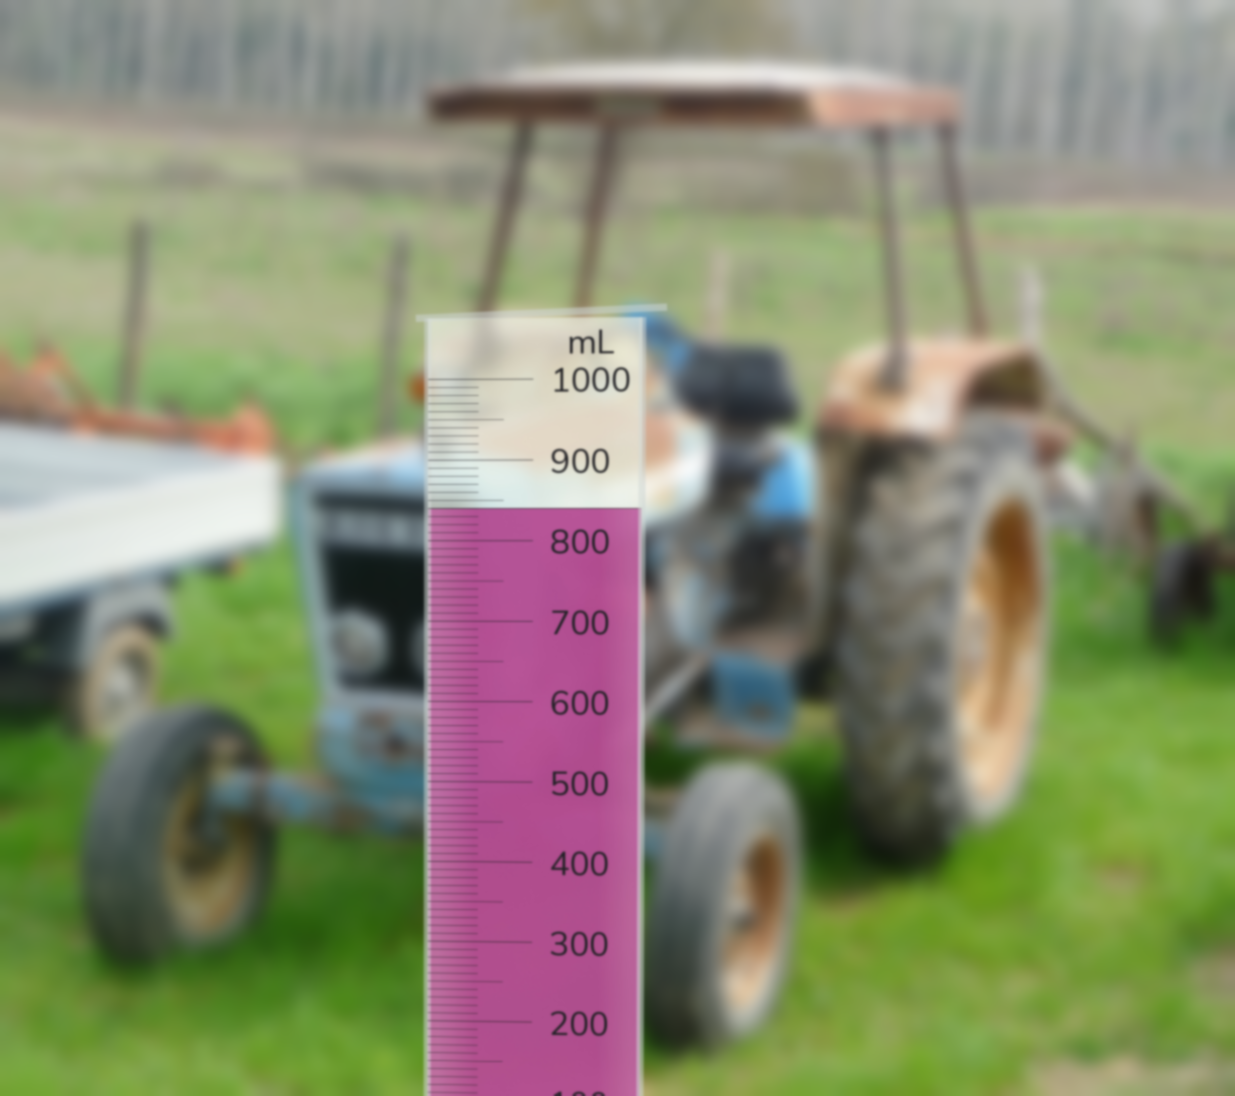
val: 840mL
